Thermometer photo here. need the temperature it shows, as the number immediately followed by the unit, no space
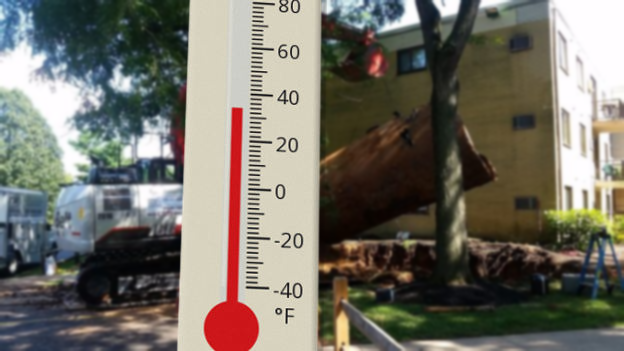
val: 34°F
